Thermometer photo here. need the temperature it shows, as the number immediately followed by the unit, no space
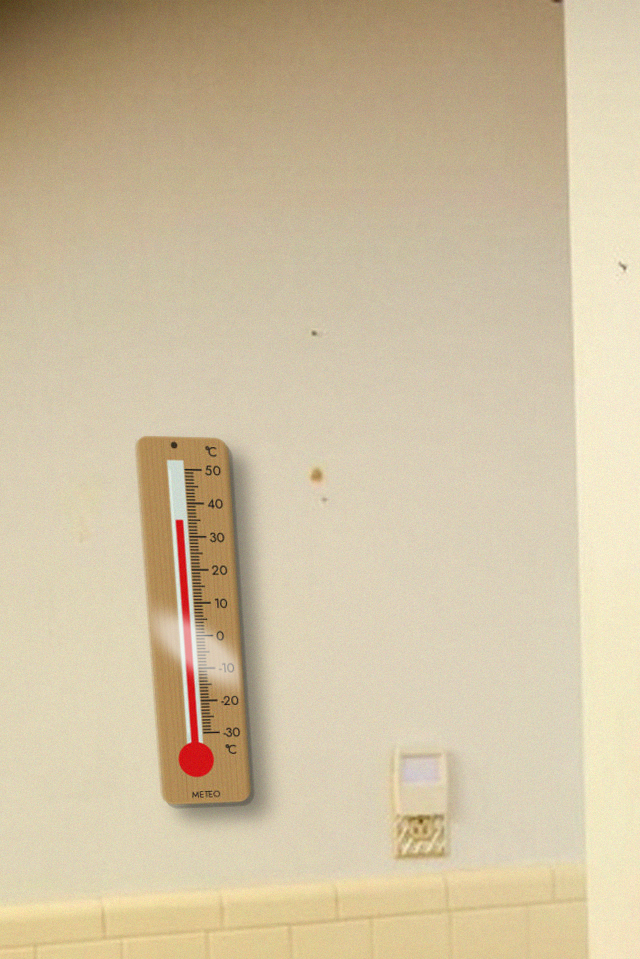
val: 35°C
